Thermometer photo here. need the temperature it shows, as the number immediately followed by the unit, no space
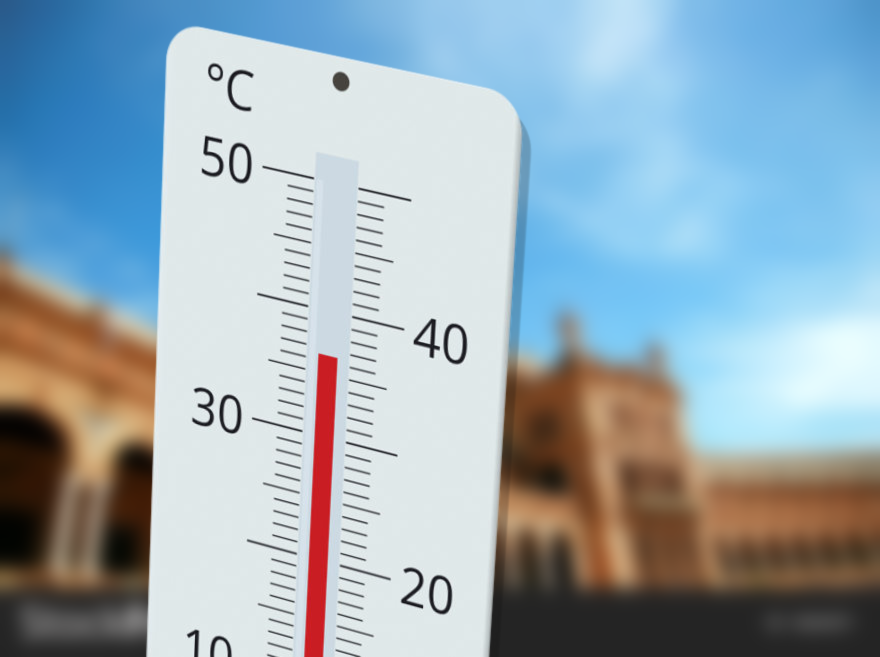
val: 36.5°C
